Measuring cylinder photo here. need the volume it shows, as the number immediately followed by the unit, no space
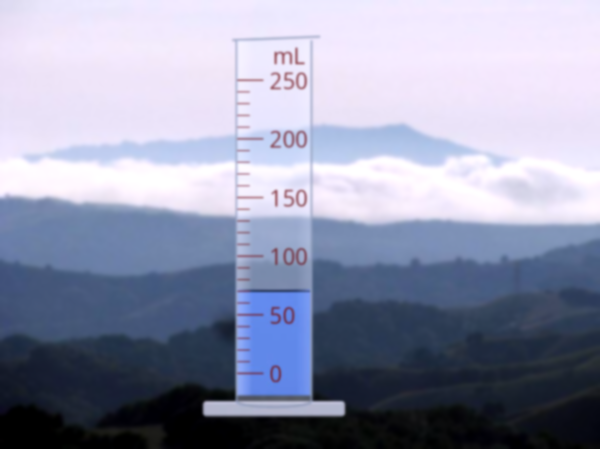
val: 70mL
